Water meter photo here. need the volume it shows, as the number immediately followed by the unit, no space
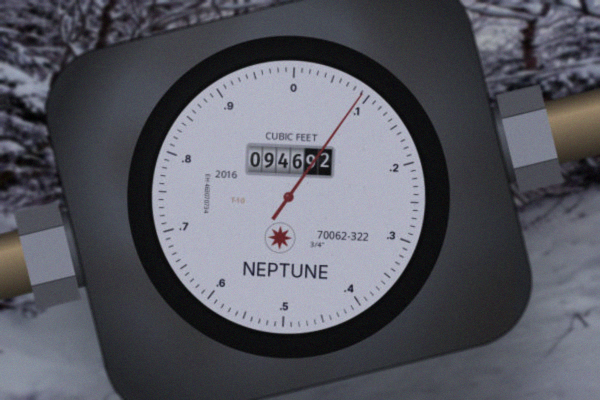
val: 94692.09ft³
